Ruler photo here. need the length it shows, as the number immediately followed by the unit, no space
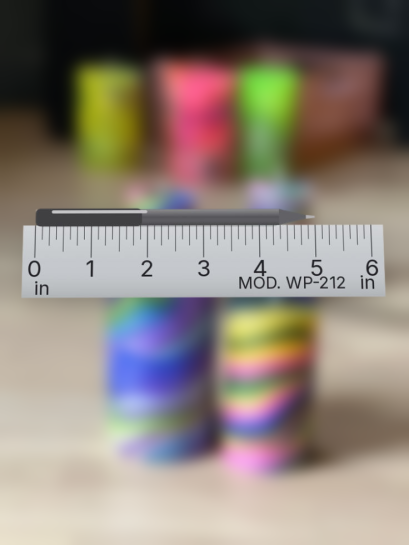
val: 5in
